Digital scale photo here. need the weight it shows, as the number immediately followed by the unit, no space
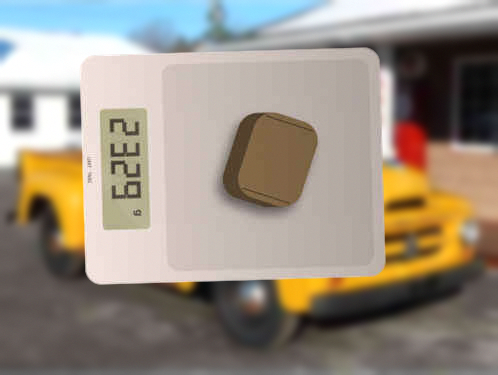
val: 2329g
